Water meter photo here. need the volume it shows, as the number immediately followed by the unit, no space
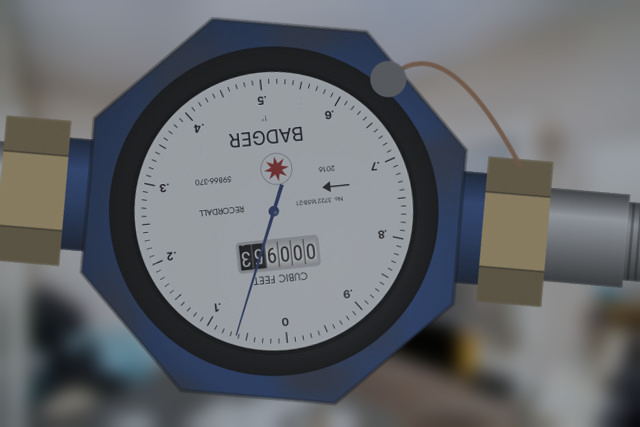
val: 953.06ft³
